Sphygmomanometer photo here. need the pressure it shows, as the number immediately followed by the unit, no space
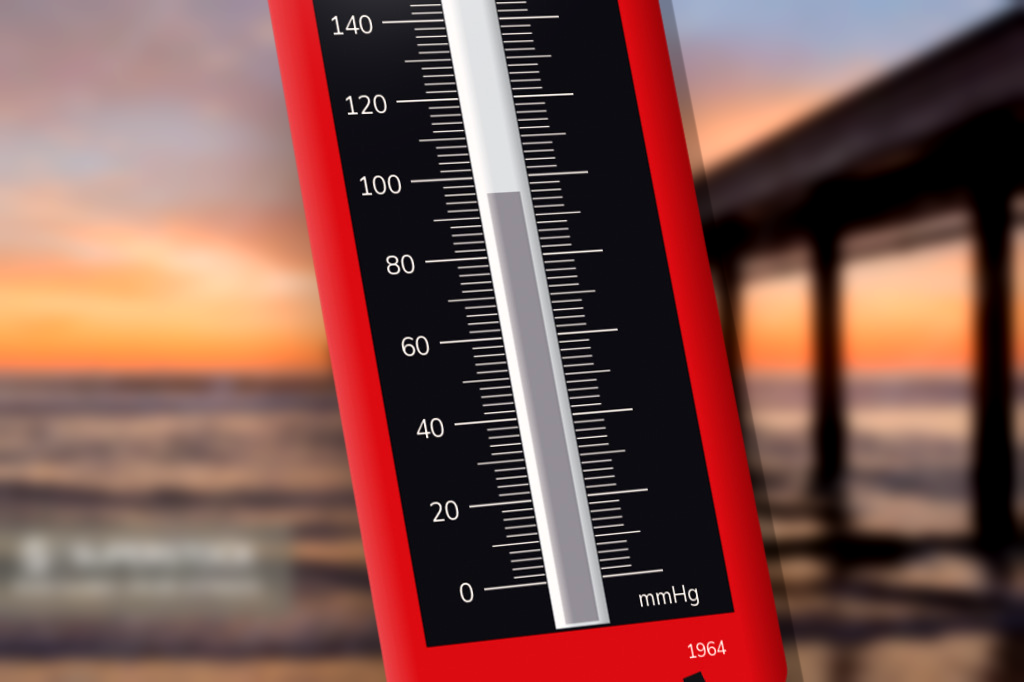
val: 96mmHg
